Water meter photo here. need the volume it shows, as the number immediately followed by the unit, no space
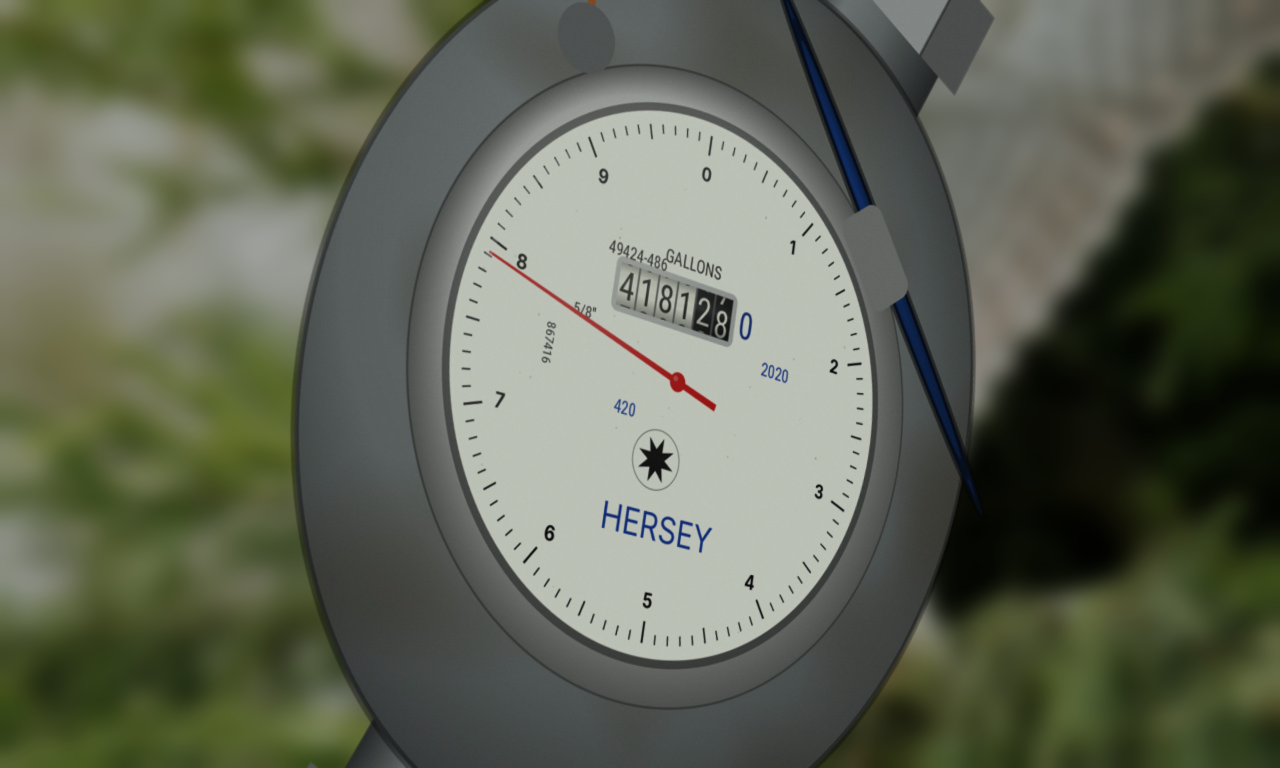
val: 4181277.9gal
